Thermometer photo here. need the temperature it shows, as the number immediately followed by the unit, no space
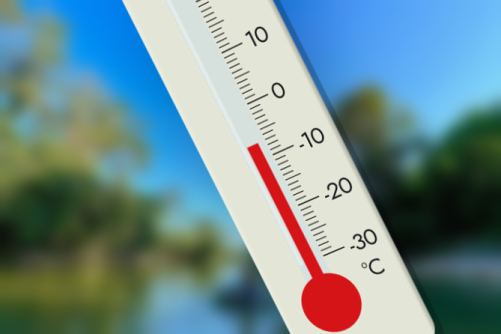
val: -7°C
